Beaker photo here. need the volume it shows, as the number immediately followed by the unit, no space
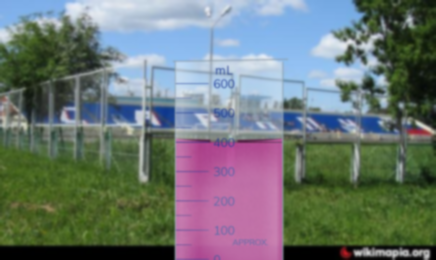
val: 400mL
